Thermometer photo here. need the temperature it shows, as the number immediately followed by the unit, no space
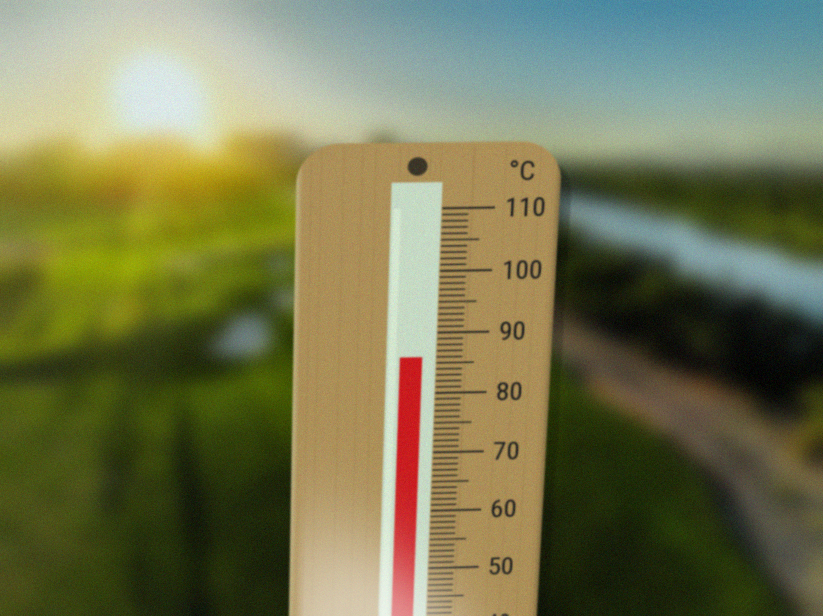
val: 86°C
